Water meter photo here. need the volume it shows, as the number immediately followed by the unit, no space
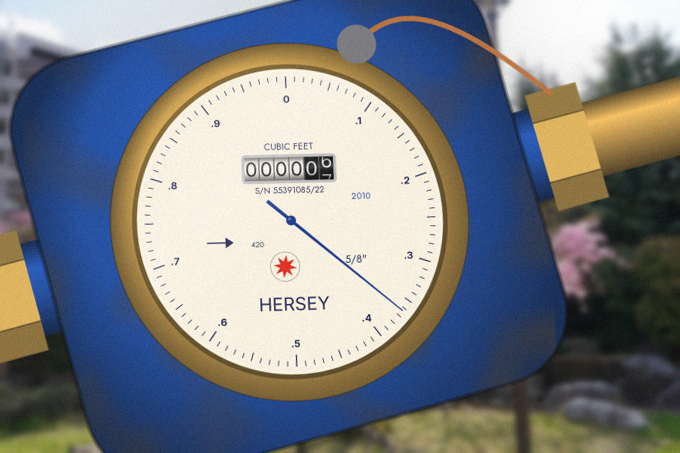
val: 6.36ft³
